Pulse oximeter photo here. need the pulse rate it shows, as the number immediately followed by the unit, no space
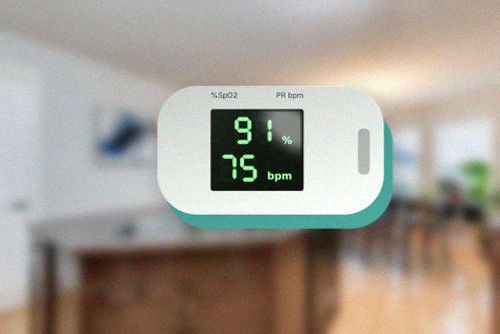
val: 75bpm
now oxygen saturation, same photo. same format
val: 91%
